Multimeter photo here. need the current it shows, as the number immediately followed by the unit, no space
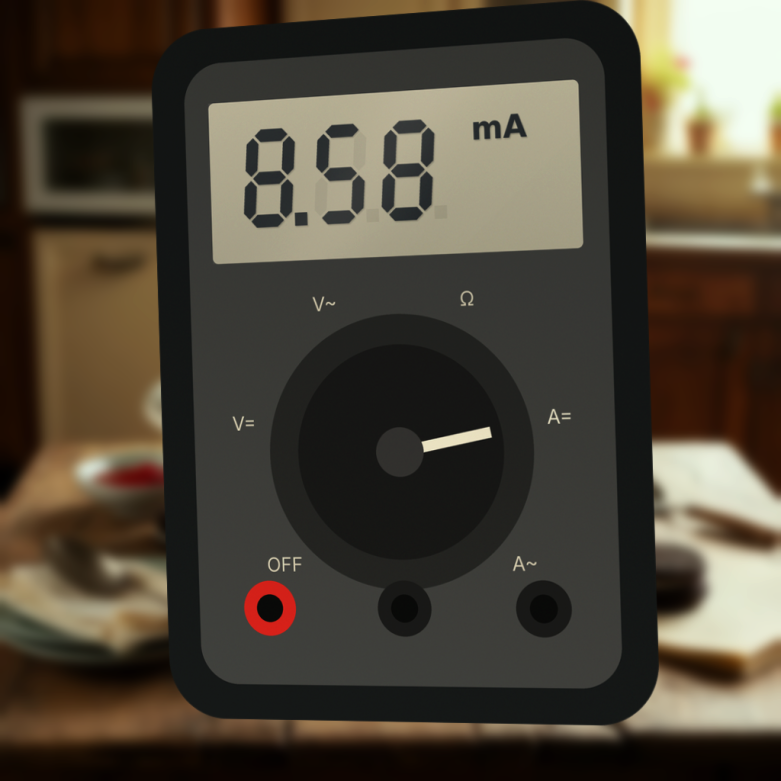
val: 8.58mA
